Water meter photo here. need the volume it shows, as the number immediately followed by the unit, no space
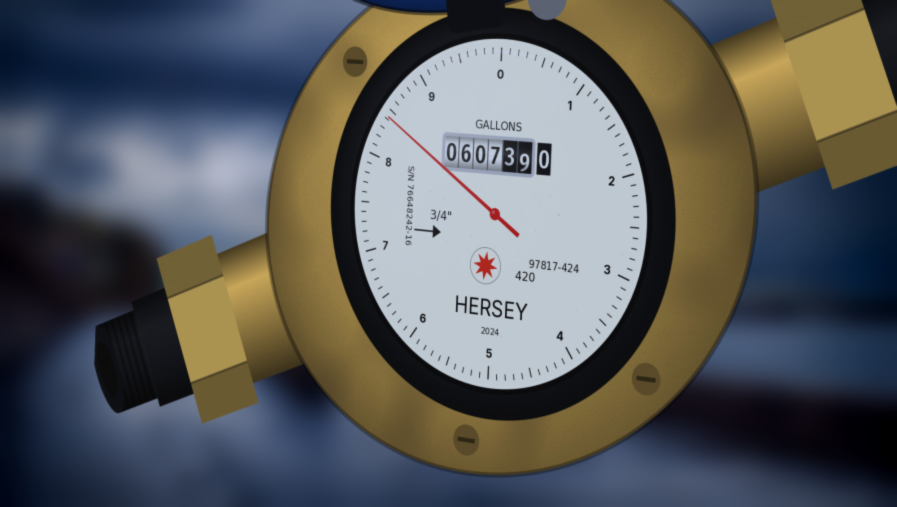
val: 607388.4gal
